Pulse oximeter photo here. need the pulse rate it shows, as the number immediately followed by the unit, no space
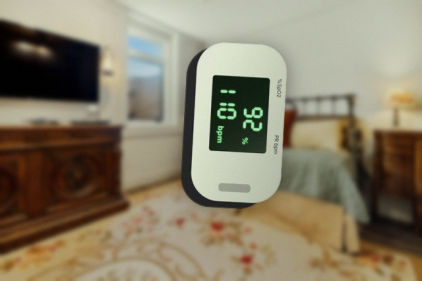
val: 110bpm
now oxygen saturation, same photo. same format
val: 92%
